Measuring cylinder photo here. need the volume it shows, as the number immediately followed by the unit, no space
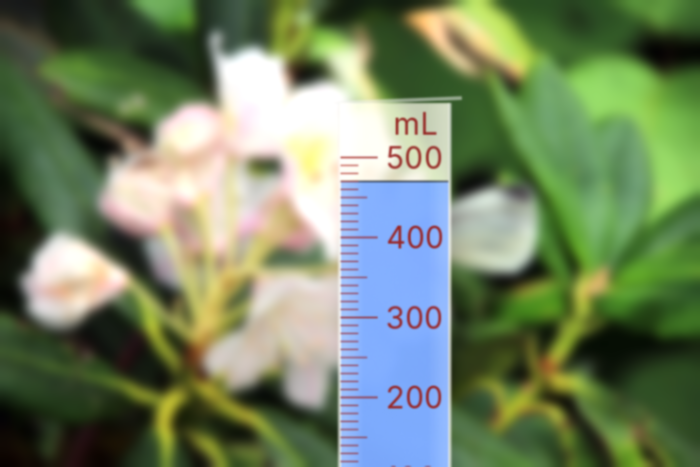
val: 470mL
